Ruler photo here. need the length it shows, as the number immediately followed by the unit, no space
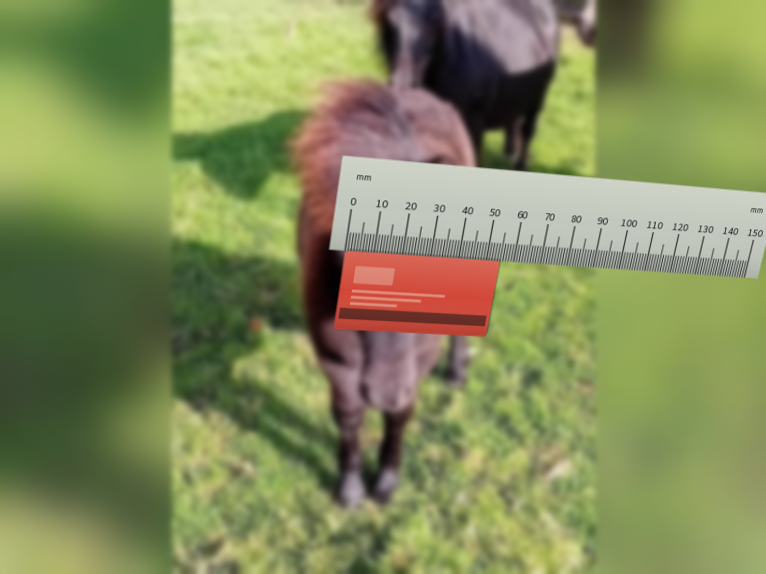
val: 55mm
